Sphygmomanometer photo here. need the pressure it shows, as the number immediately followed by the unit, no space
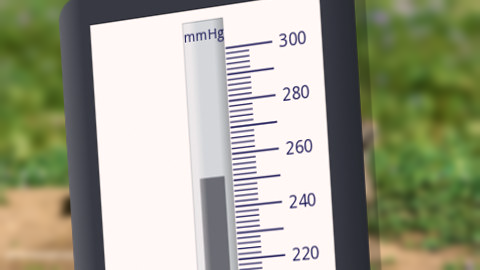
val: 252mmHg
